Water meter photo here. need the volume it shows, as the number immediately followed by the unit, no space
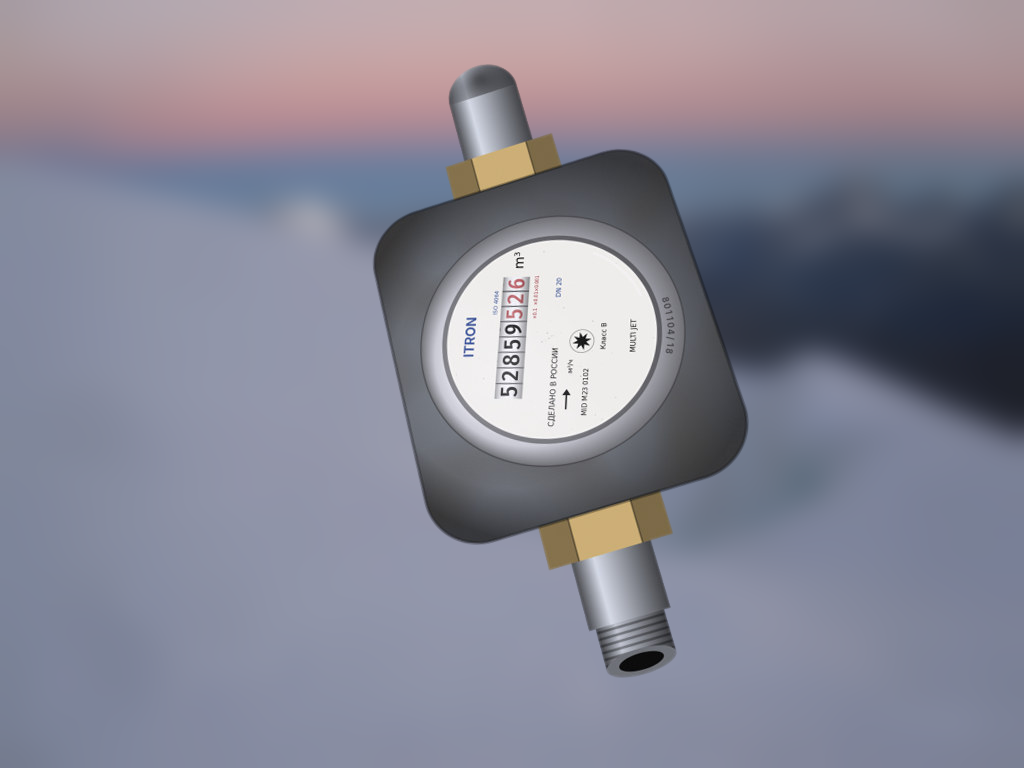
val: 52859.526m³
